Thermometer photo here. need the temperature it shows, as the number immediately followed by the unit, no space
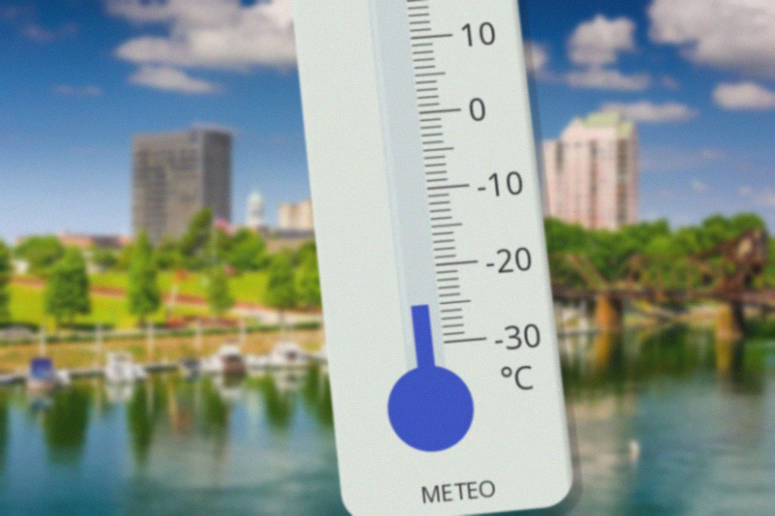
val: -25°C
